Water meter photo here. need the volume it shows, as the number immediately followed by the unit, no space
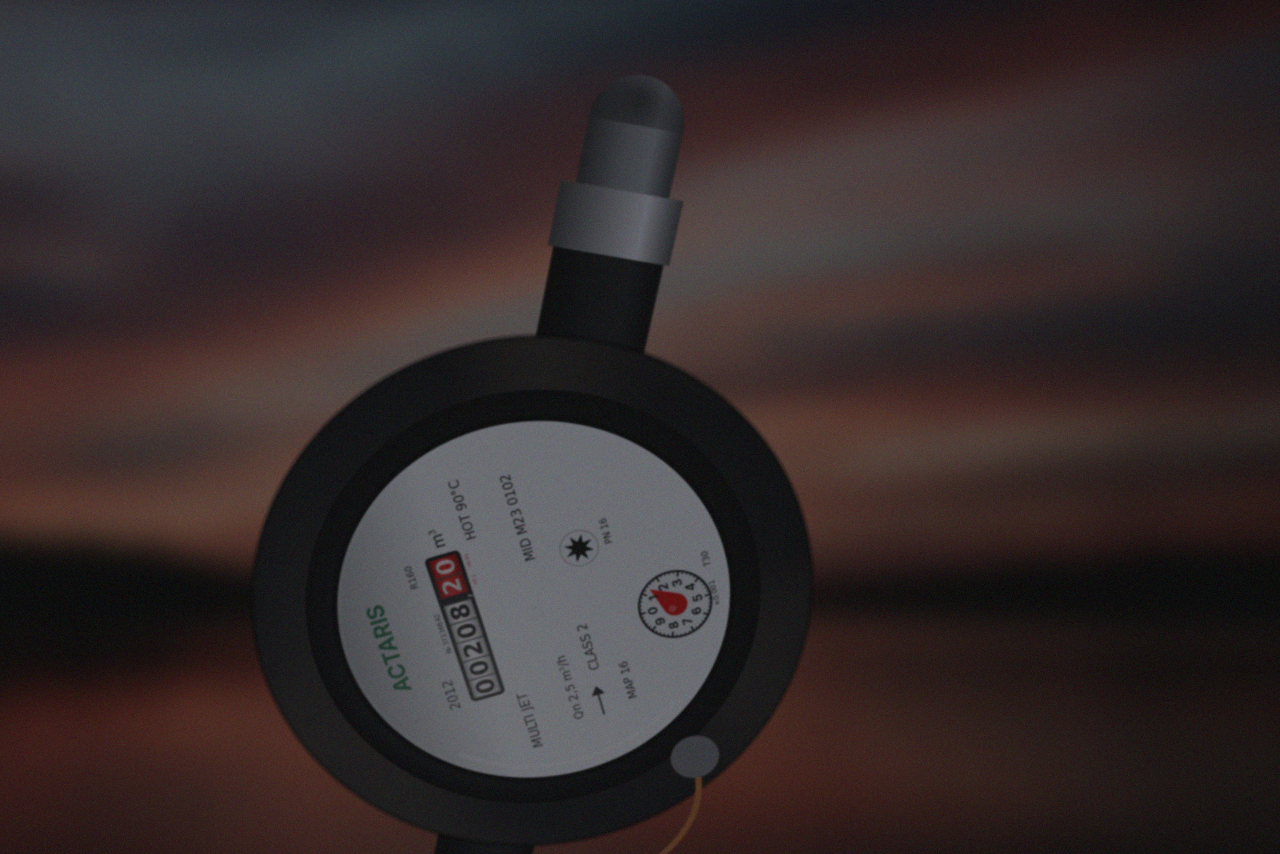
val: 208.201m³
